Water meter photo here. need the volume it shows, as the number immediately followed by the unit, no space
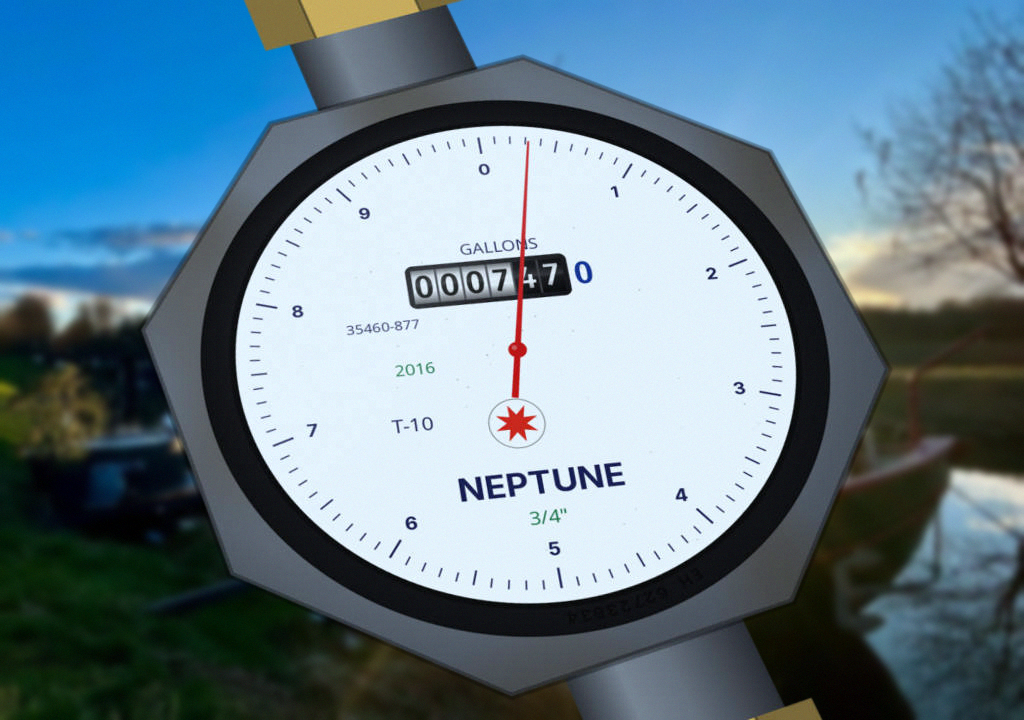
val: 7470.3gal
